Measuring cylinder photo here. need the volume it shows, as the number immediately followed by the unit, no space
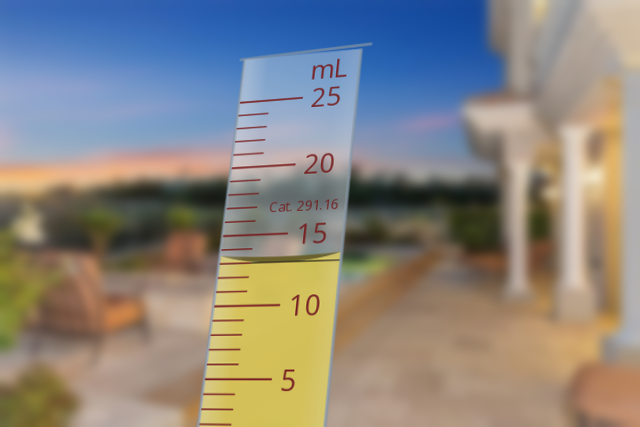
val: 13mL
